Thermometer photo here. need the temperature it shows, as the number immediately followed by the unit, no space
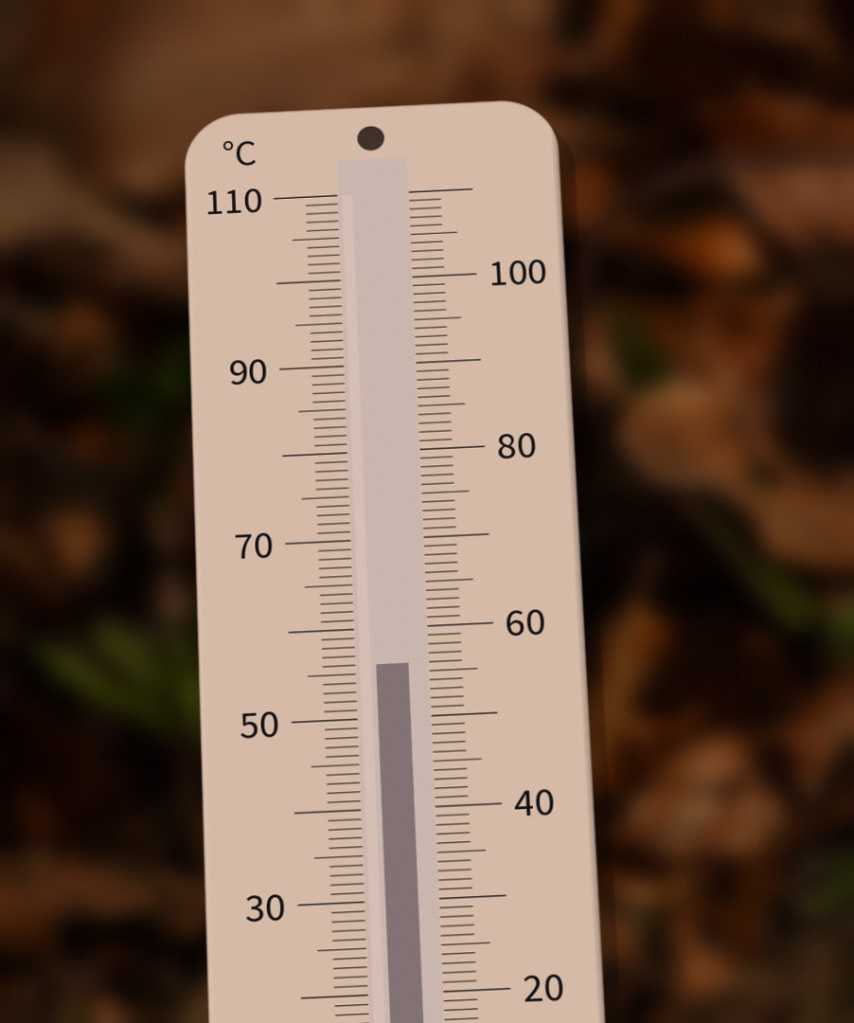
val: 56°C
